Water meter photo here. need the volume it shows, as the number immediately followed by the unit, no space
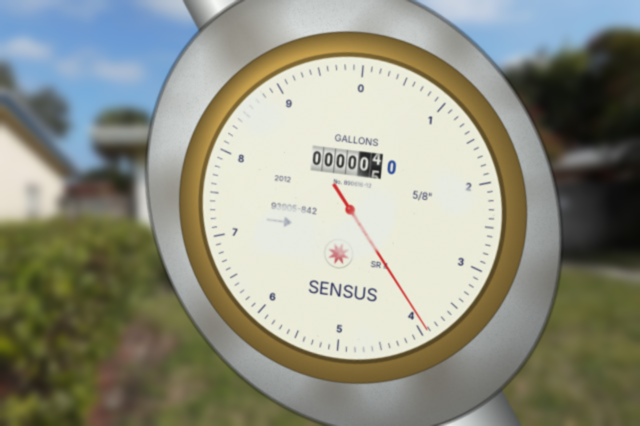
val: 43.9gal
